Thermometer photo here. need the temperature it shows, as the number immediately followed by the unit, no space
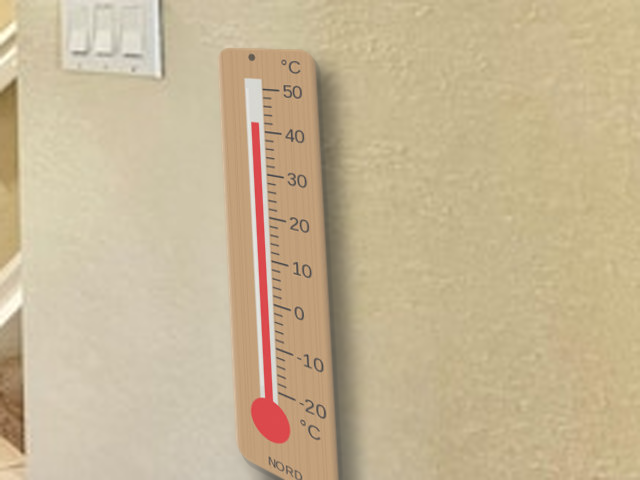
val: 42°C
